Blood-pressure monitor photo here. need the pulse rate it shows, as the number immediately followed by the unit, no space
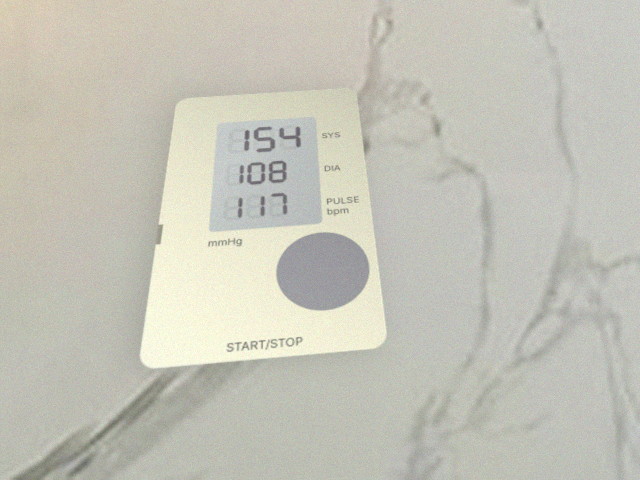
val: 117bpm
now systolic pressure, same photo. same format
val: 154mmHg
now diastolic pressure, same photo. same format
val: 108mmHg
